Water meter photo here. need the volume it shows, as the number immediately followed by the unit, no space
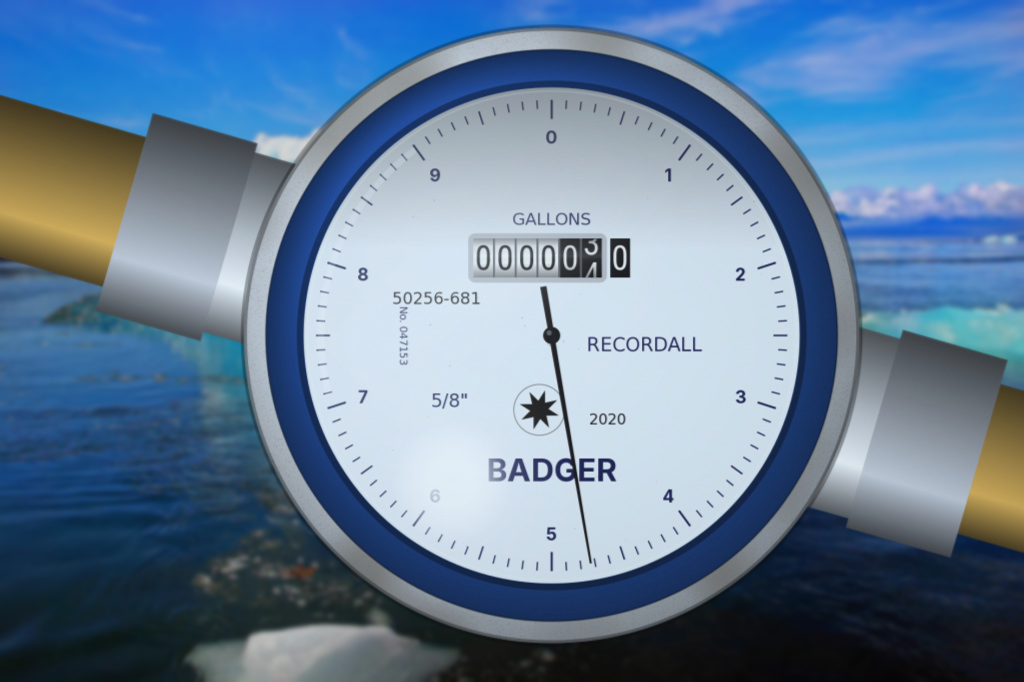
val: 34.7gal
